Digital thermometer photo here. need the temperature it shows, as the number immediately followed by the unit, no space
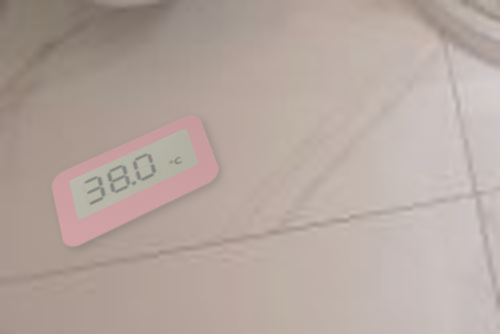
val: 38.0°C
